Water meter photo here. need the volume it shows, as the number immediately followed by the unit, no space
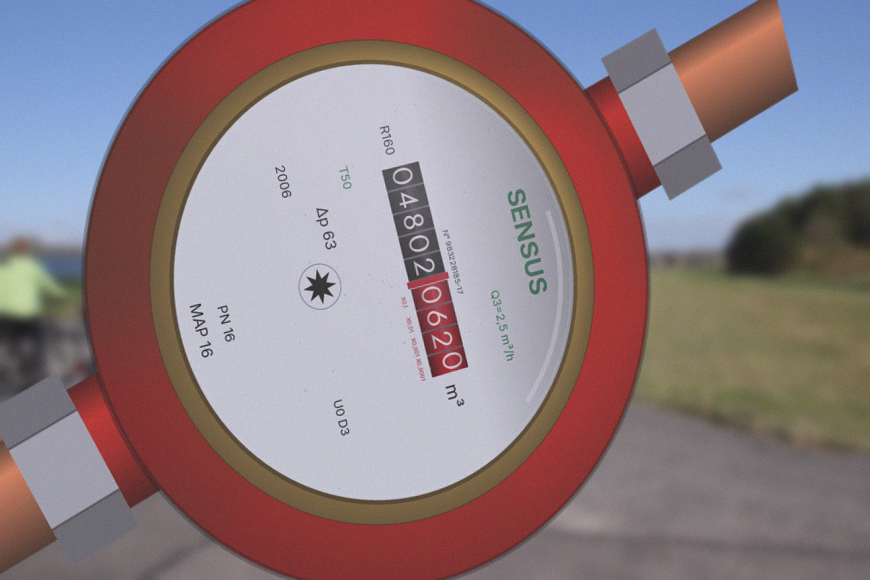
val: 4802.0620m³
